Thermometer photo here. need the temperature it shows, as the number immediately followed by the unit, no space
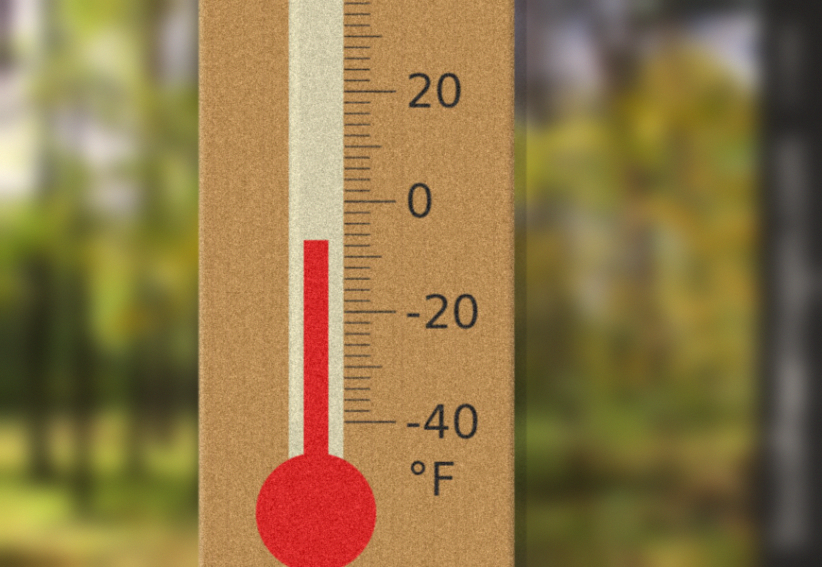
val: -7°F
